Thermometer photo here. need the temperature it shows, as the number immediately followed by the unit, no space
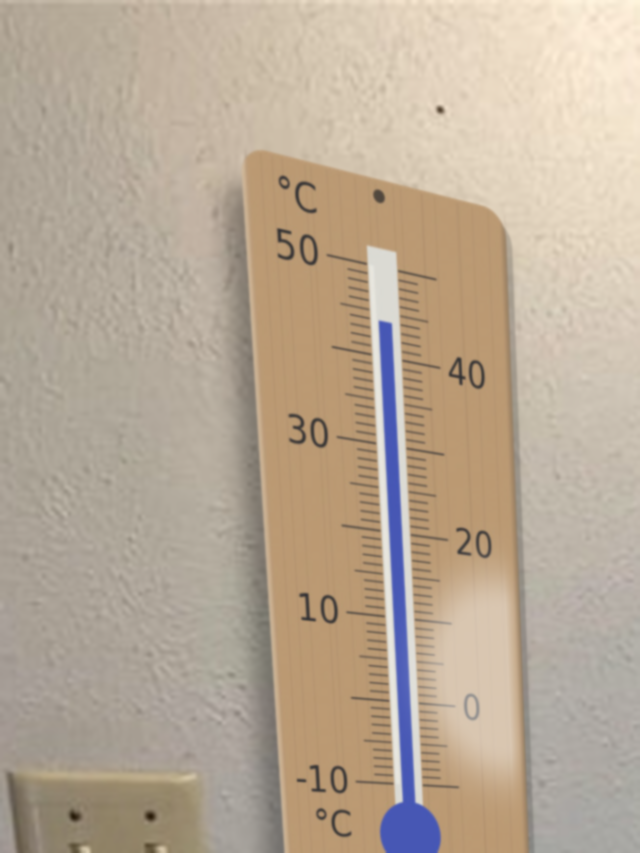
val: 44°C
